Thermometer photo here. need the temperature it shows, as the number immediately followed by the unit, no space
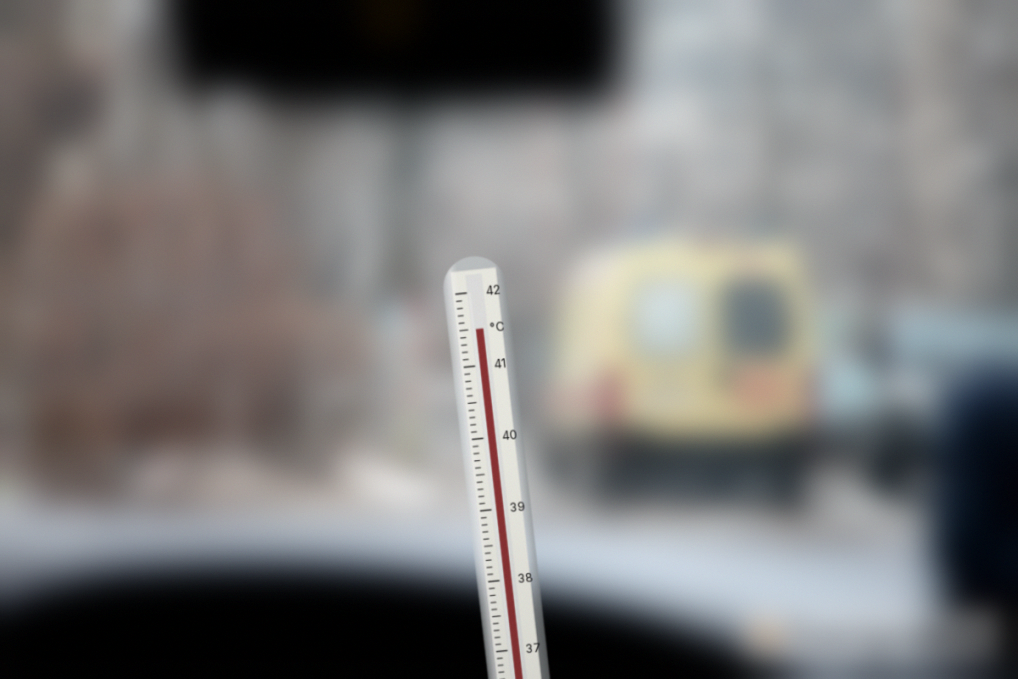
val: 41.5°C
